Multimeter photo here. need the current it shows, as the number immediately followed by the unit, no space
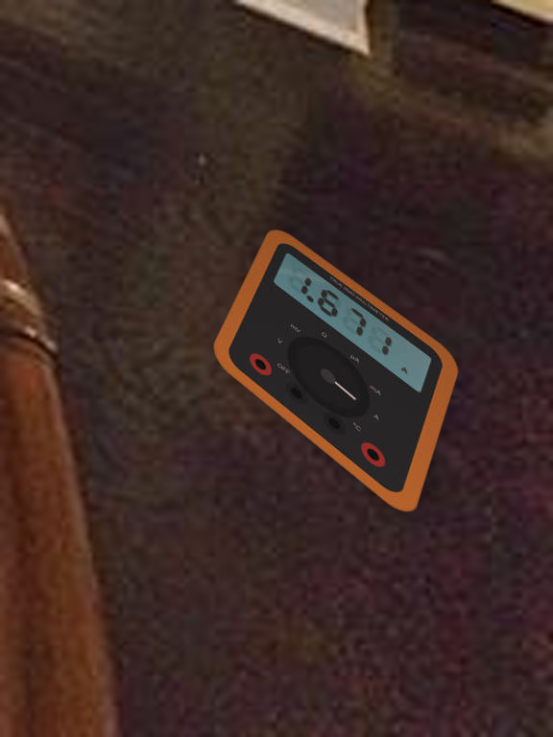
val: 1.671A
